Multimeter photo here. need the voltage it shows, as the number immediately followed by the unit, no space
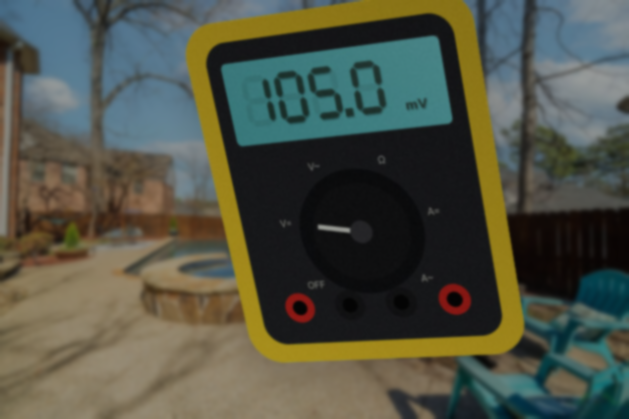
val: 105.0mV
